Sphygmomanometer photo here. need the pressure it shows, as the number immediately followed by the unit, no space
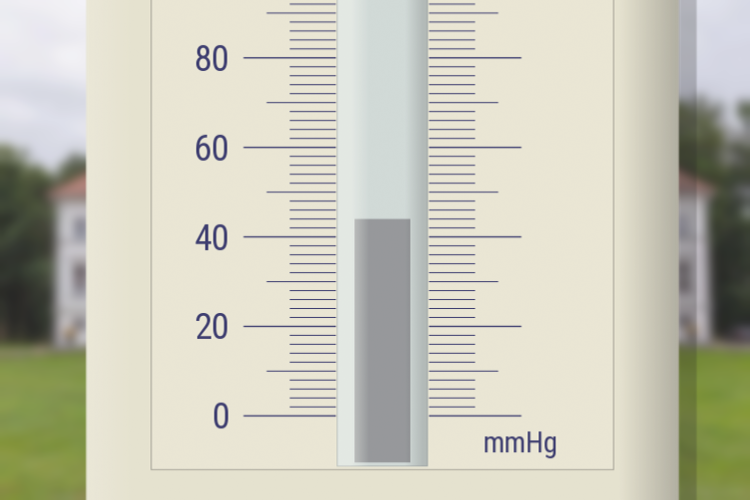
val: 44mmHg
